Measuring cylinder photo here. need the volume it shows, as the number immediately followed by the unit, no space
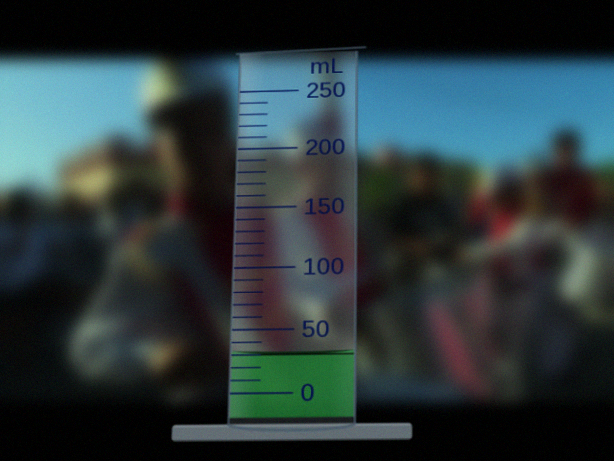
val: 30mL
